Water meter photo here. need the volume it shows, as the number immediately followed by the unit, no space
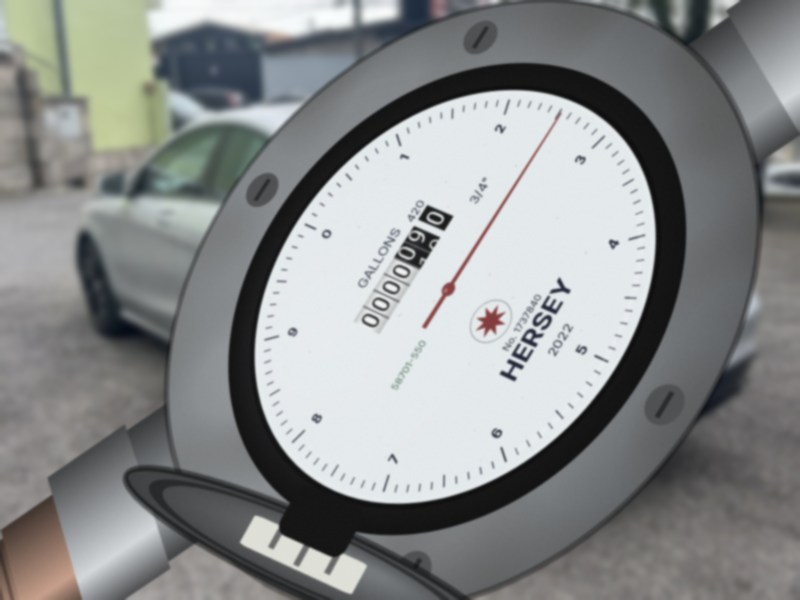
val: 92.5gal
